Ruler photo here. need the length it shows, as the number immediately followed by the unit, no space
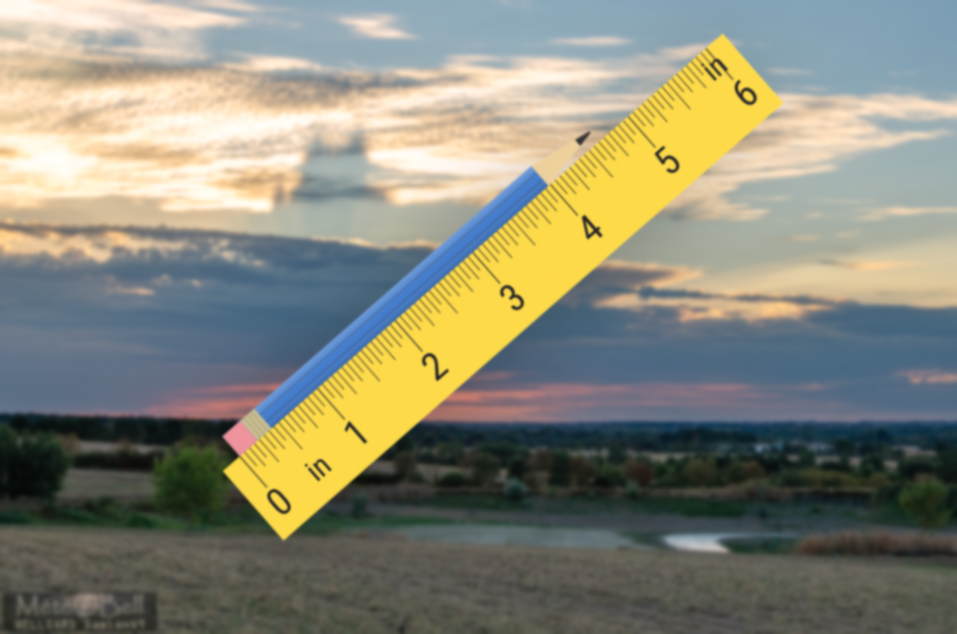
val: 4.625in
